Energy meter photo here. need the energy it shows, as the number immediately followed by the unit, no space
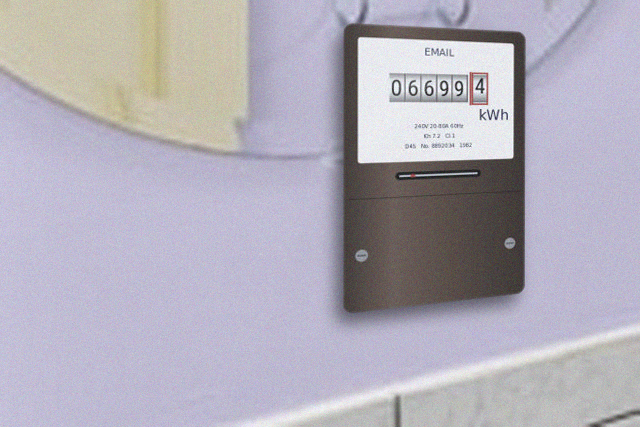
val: 6699.4kWh
